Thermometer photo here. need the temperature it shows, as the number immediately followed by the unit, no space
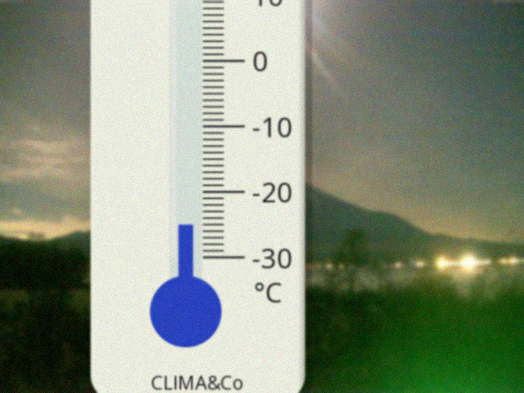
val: -25°C
